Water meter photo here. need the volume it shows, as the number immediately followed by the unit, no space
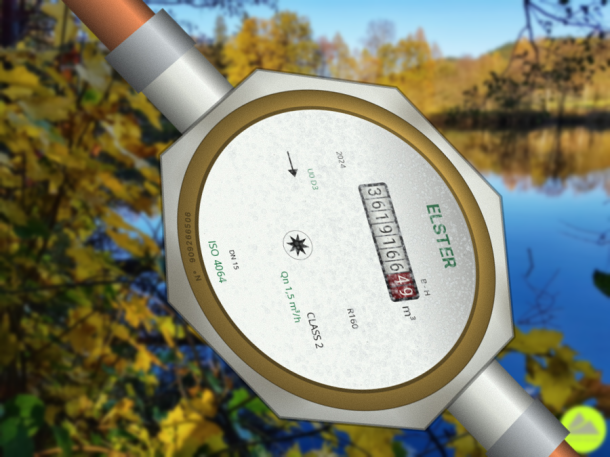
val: 3619166.49m³
